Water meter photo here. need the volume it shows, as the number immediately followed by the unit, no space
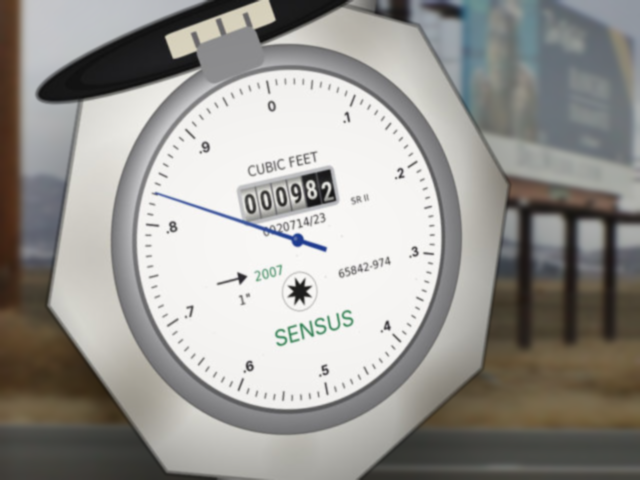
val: 981.83ft³
